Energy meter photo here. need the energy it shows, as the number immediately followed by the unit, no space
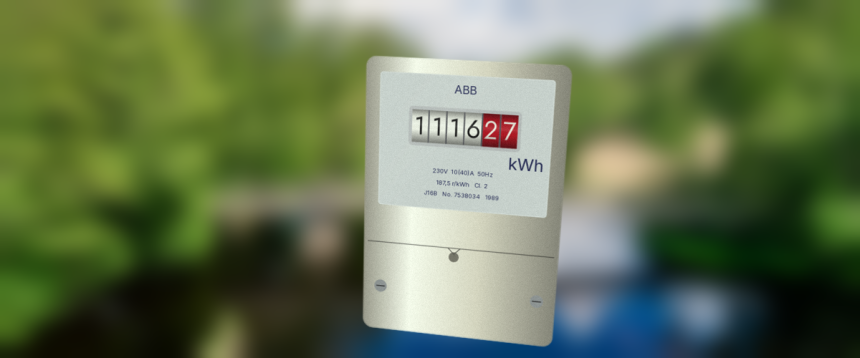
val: 1116.27kWh
